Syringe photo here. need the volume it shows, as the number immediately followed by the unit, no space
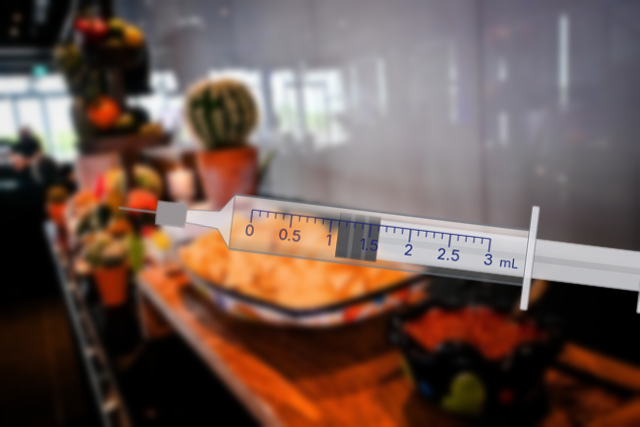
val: 1.1mL
